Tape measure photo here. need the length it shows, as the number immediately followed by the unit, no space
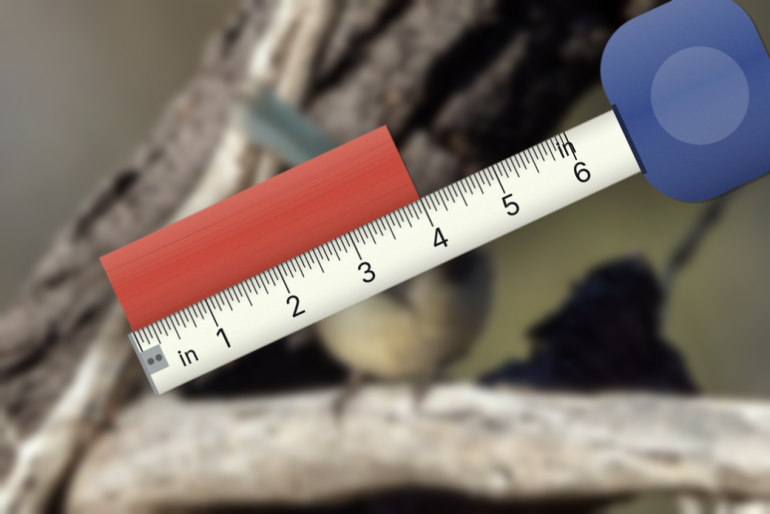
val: 4in
